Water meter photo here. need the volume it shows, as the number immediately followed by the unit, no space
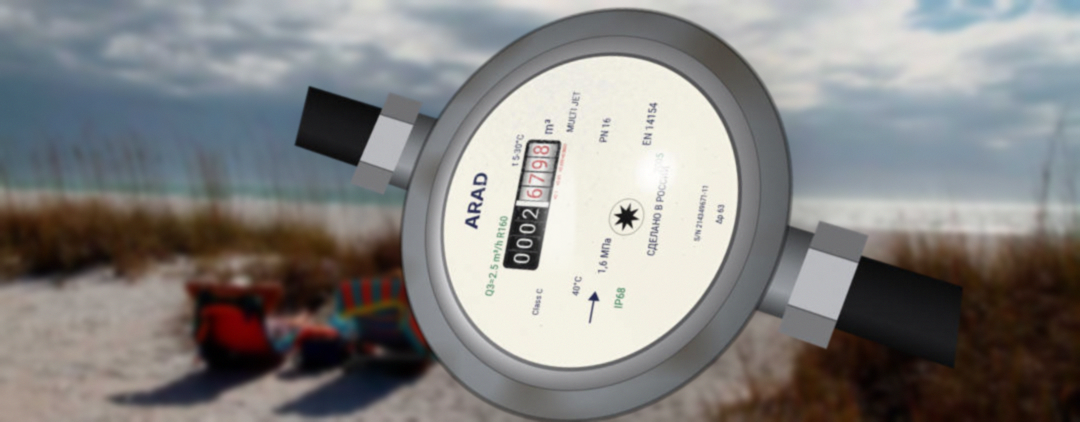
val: 2.6798m³
